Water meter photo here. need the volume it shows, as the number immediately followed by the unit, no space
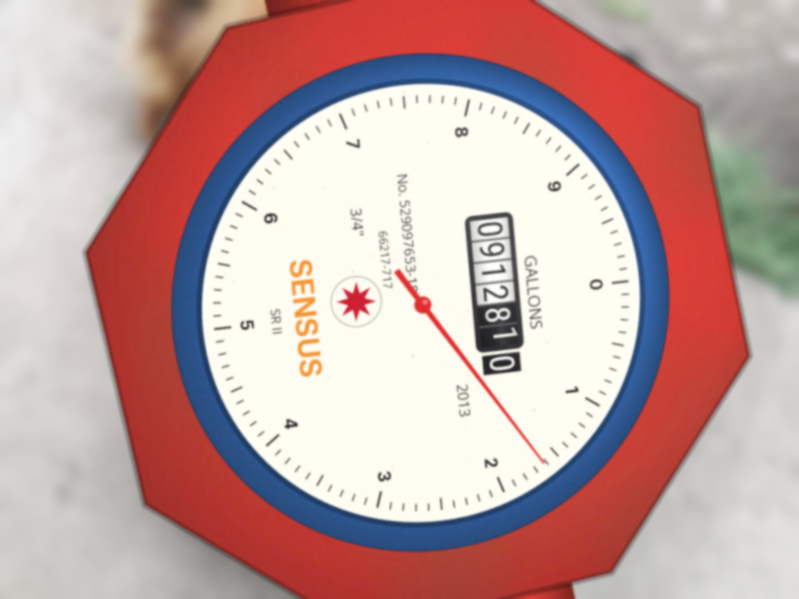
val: 912811.6gal
